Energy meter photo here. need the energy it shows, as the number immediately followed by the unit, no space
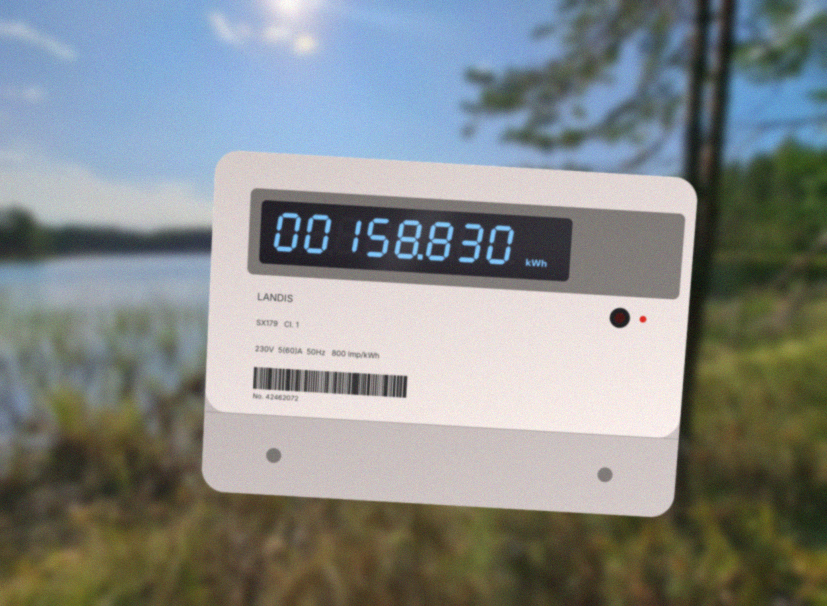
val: 158.830kWh
